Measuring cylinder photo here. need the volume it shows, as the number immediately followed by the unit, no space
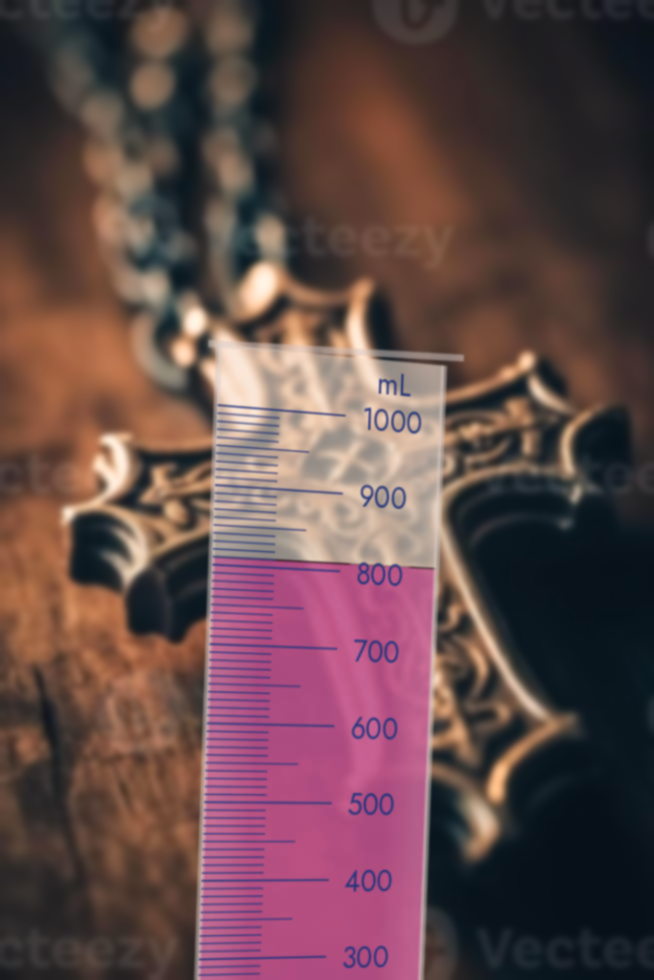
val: 810mL
